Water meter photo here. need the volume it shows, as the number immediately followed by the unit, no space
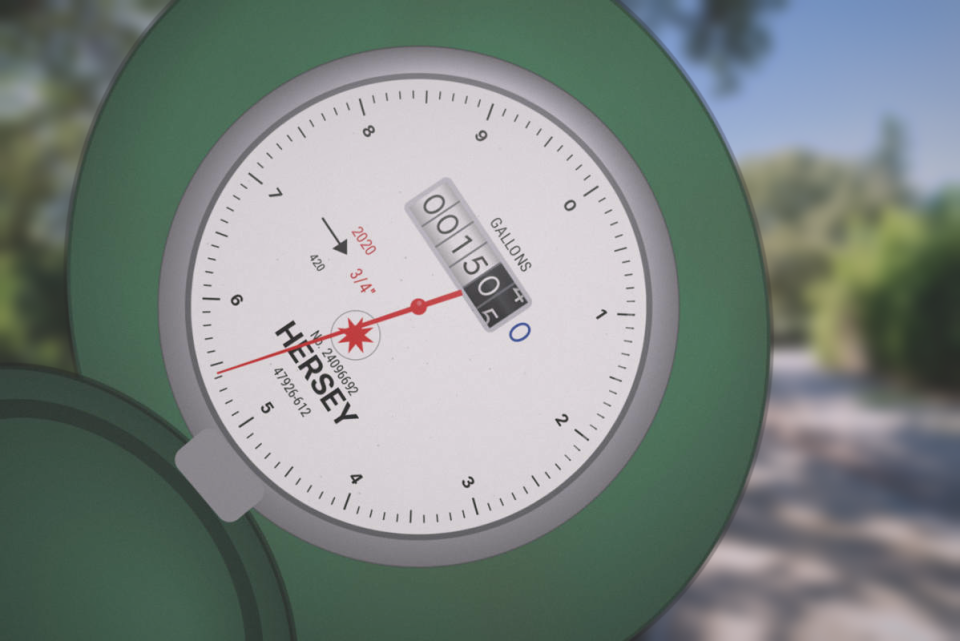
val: 15045.4gal
